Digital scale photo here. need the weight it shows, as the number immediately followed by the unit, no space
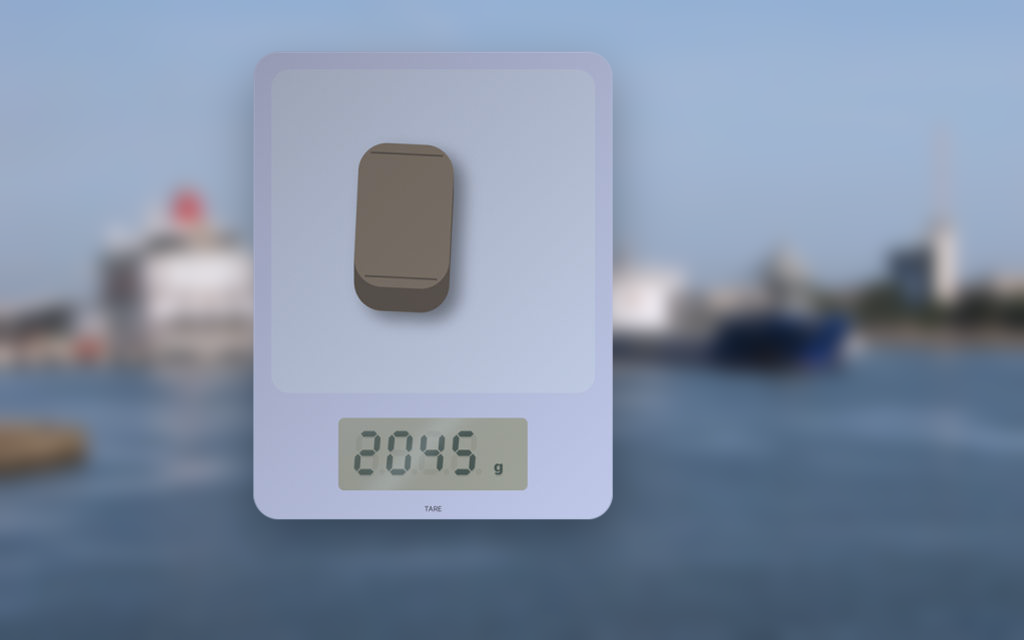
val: 2045g
